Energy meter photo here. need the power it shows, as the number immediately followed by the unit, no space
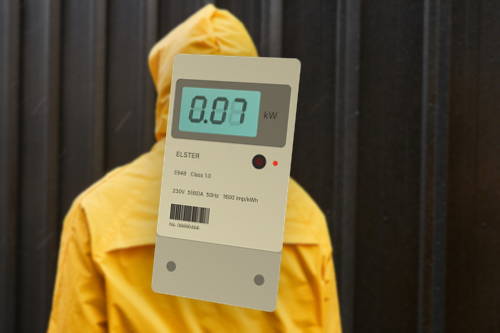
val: 0.07kW
